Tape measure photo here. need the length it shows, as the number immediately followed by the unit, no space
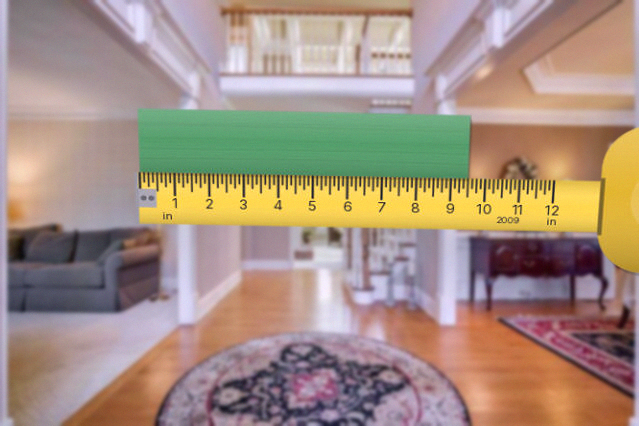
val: 9.5in
